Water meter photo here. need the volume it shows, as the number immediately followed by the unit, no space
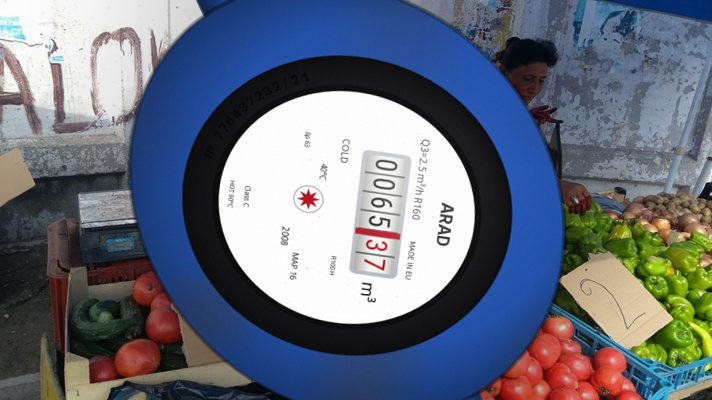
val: 65.37m³
